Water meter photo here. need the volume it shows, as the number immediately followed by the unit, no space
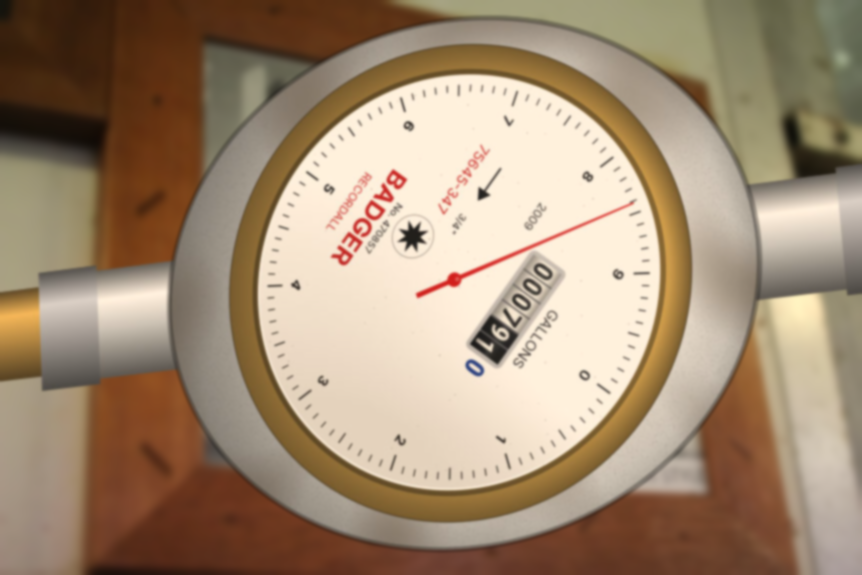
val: 7908.4gal
